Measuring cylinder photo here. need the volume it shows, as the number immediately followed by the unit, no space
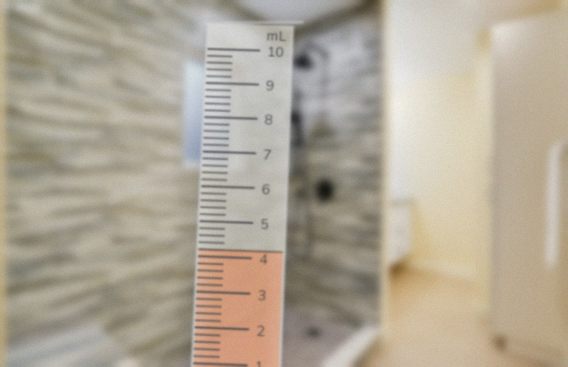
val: 4.2mL
